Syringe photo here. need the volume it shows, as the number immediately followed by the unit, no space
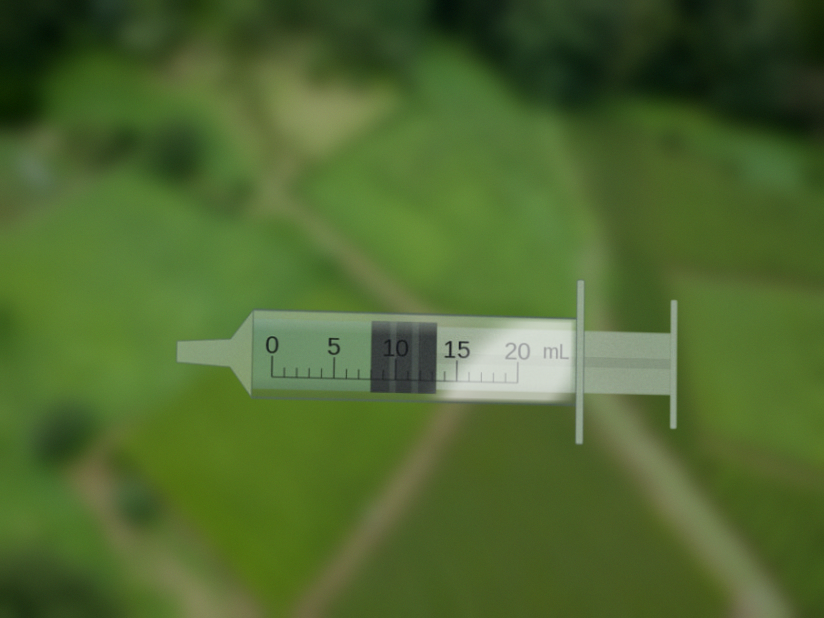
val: 8mL
